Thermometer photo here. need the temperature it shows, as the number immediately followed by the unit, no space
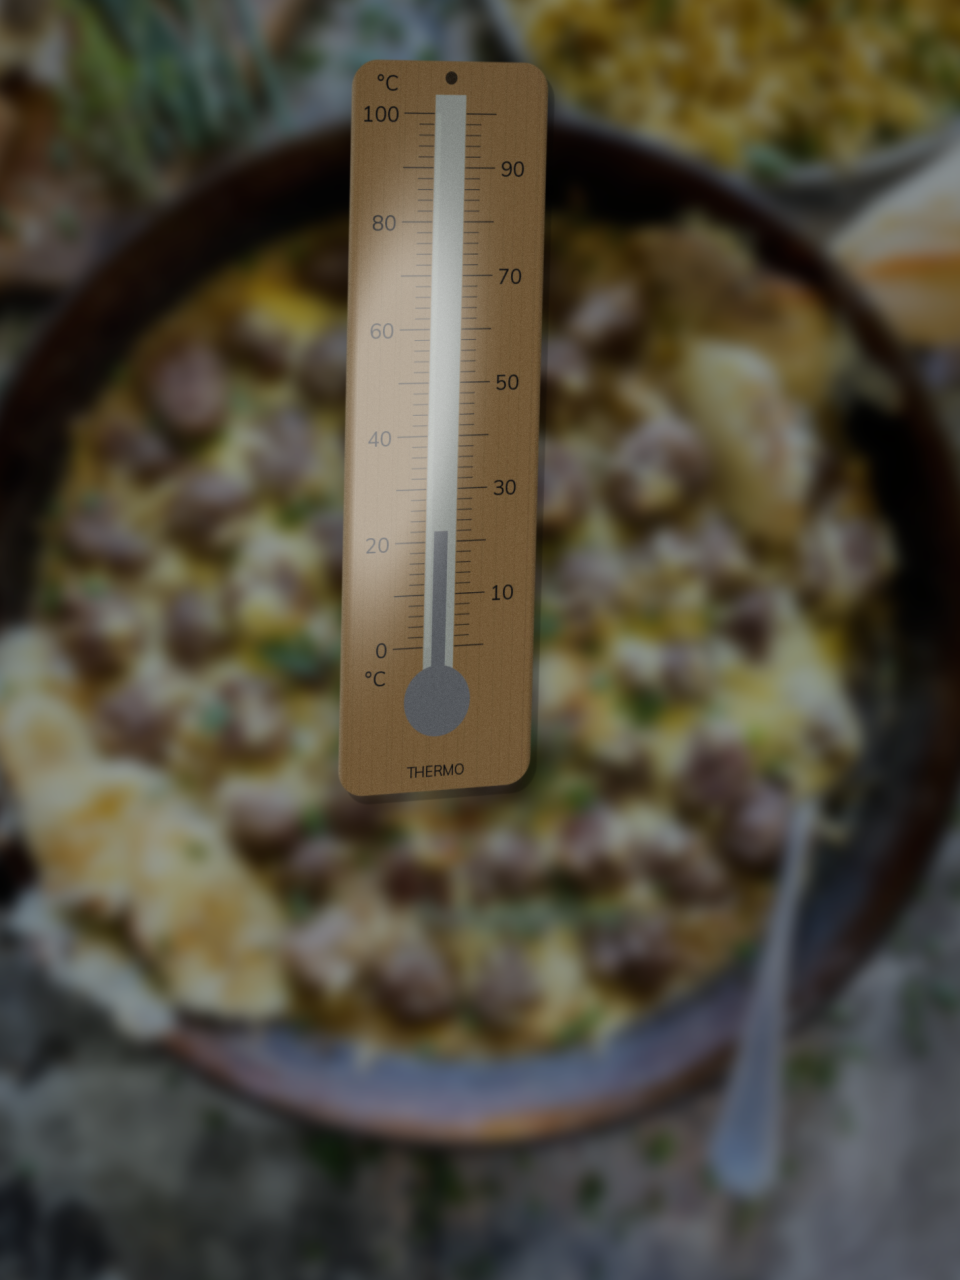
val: 22°C
